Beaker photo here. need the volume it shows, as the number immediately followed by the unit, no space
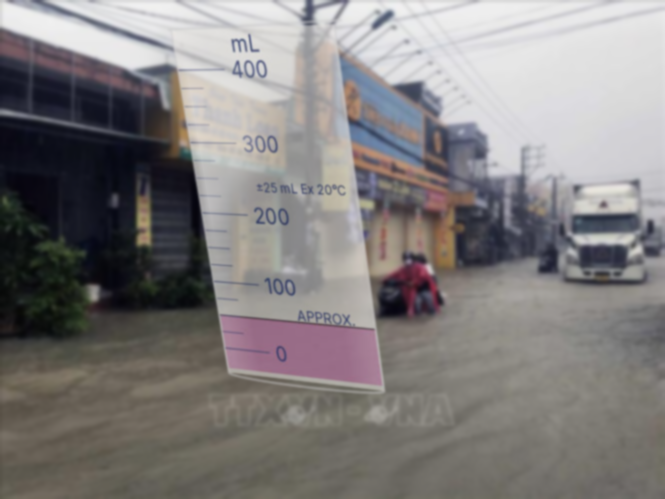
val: 50mL
